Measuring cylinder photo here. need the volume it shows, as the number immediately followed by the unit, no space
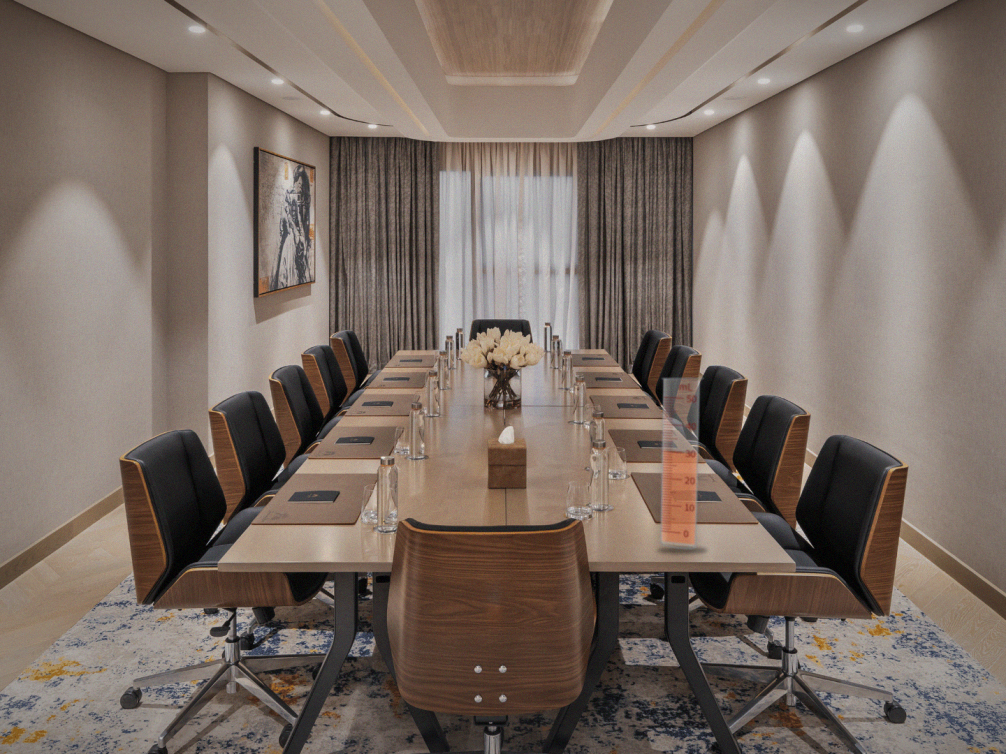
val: 30mL
